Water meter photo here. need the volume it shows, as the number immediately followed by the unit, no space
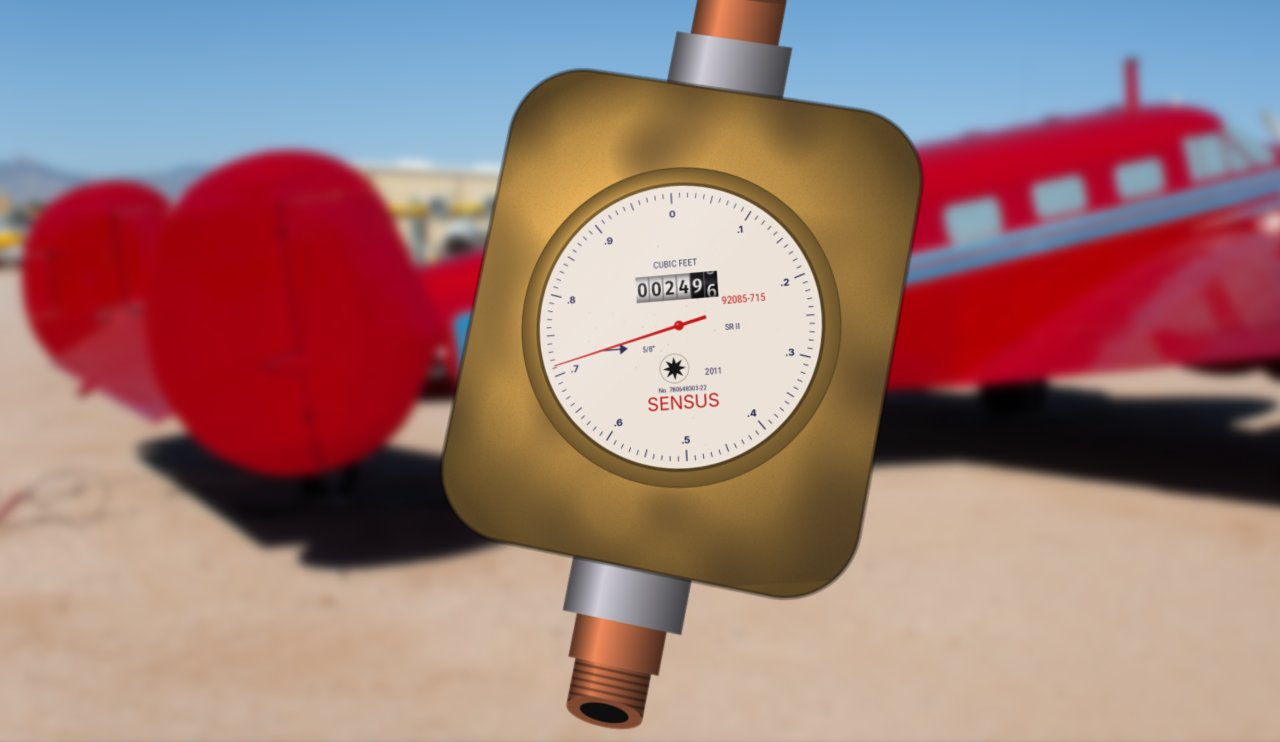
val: 2495.71ft³
